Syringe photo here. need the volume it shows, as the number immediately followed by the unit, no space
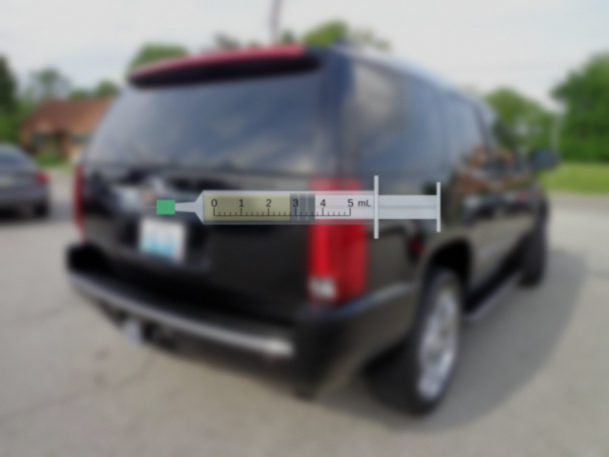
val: 2.8mL
